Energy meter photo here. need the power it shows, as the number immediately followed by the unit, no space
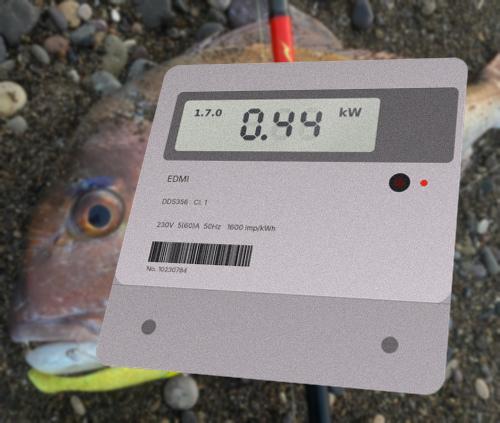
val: 0.44kW
